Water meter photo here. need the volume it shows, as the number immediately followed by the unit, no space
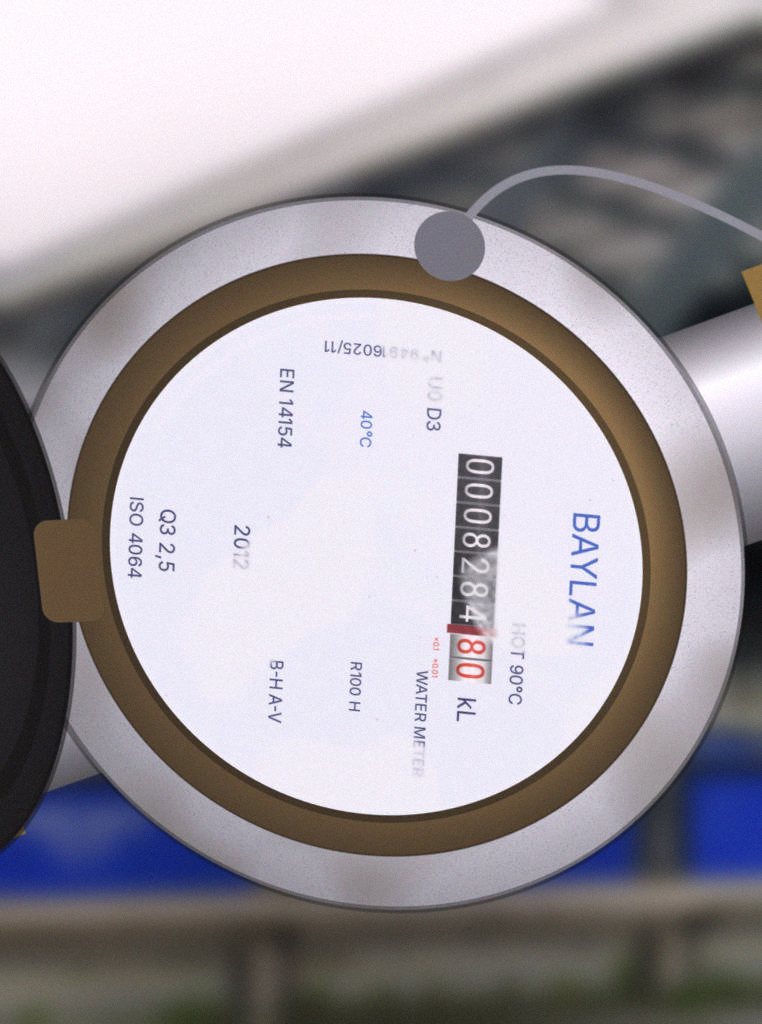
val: 8284.80kL
